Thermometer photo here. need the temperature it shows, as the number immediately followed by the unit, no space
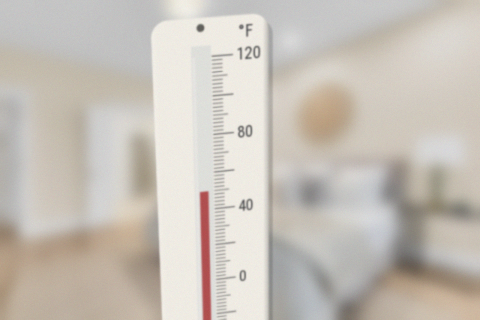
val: 50°F
